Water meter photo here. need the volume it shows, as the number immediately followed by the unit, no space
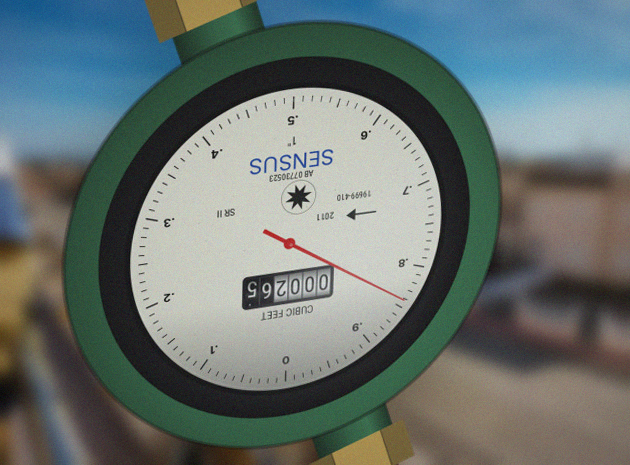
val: 264.84ft³
